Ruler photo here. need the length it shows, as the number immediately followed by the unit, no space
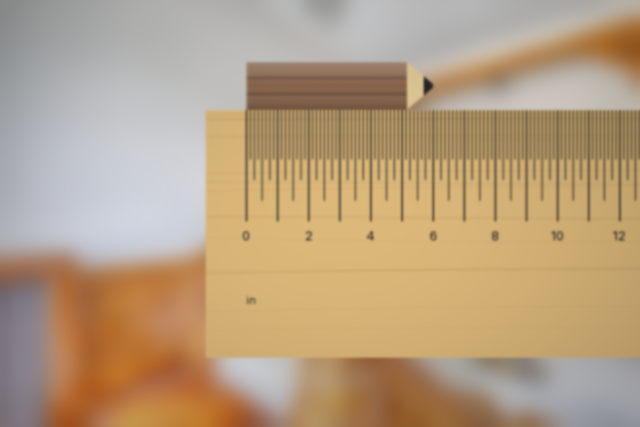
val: 6in
